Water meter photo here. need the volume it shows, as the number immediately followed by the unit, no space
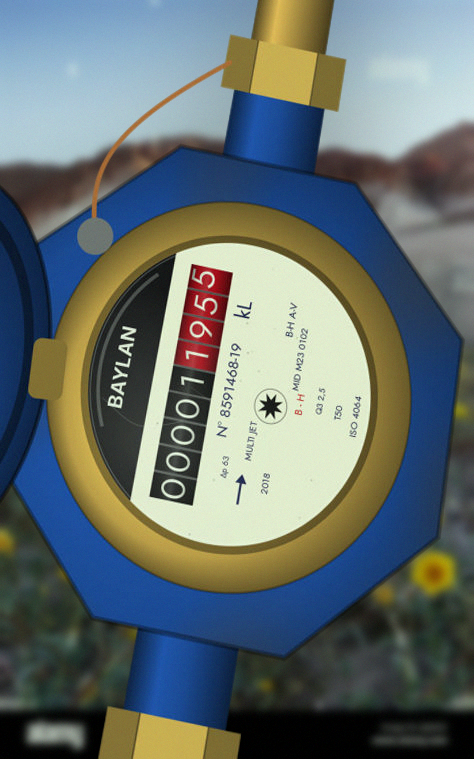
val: 1.1955kL
